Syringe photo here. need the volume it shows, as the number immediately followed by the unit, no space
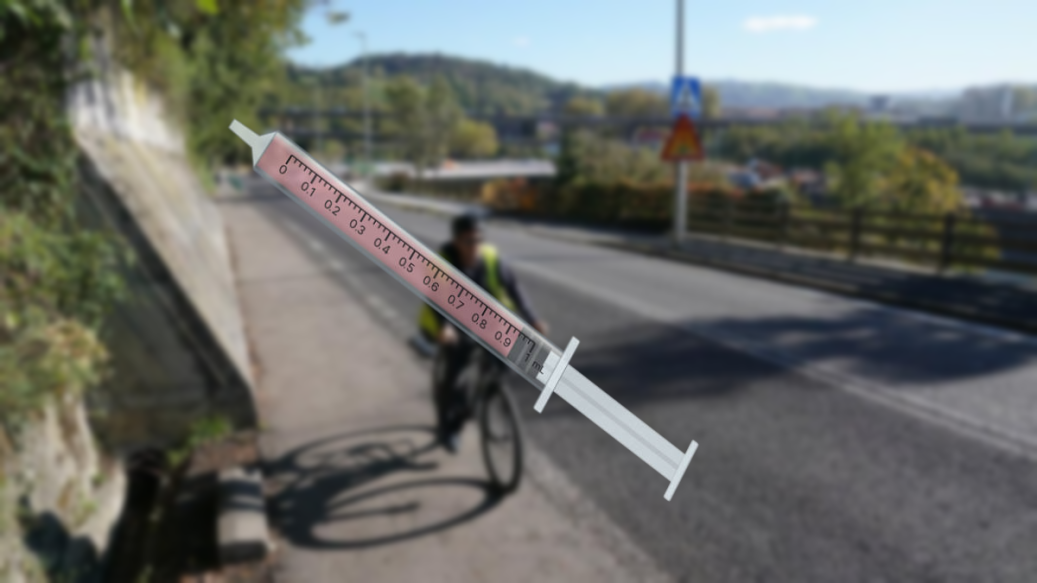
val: 0.94mL
